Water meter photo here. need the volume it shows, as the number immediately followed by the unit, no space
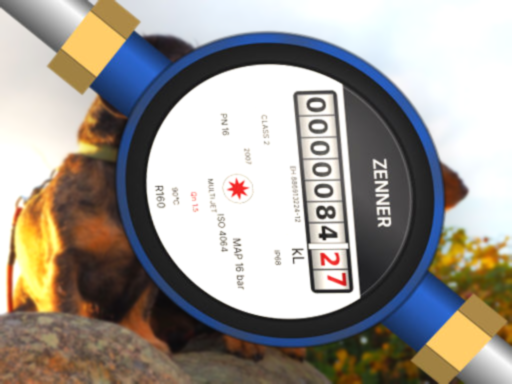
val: 84.27kL
